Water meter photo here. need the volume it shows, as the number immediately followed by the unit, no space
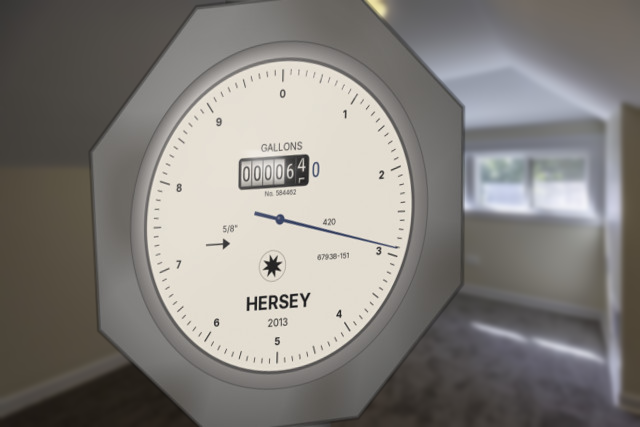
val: 642.9gal
